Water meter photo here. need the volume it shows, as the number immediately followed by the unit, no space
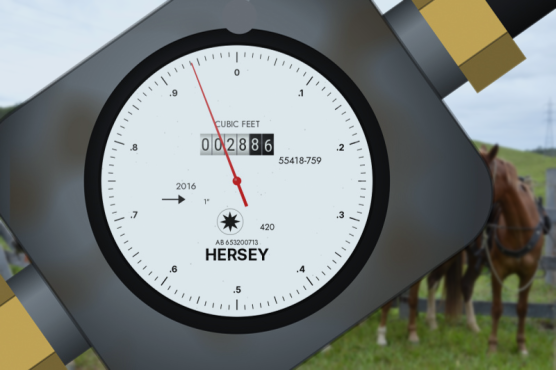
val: 2885.94ft³
